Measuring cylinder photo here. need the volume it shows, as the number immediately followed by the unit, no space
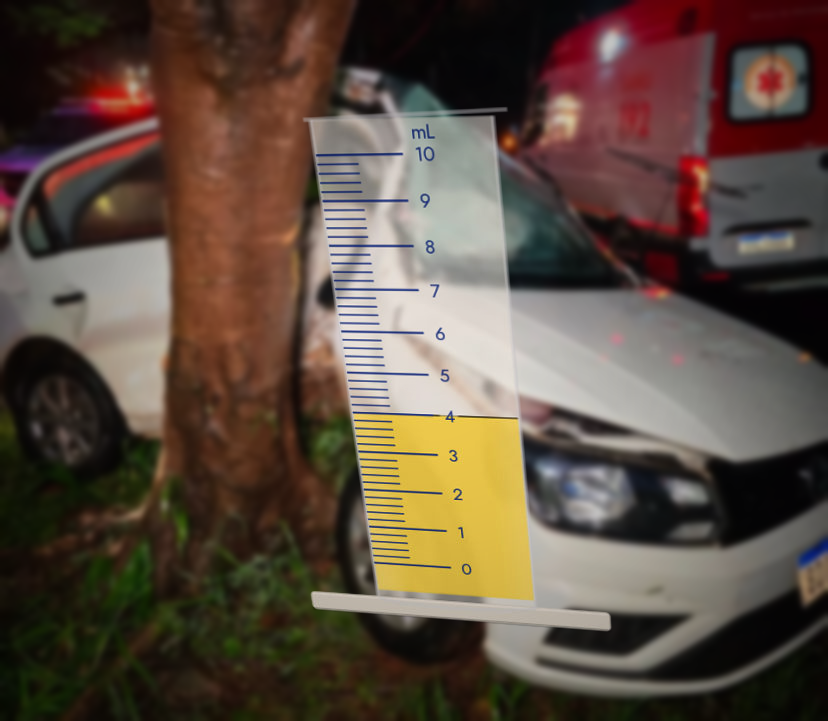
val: 4mL
